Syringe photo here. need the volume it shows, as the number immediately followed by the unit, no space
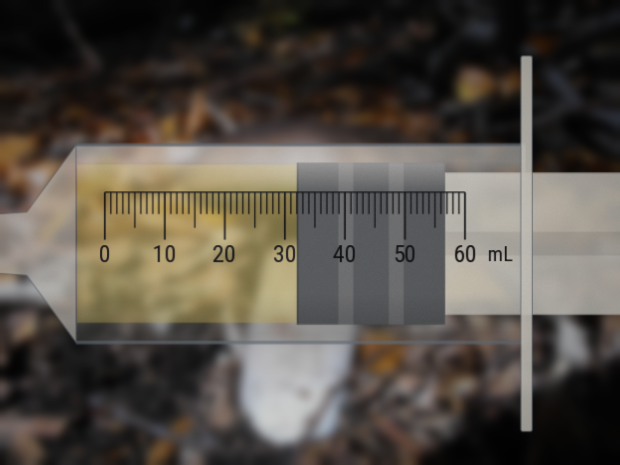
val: 32mL
